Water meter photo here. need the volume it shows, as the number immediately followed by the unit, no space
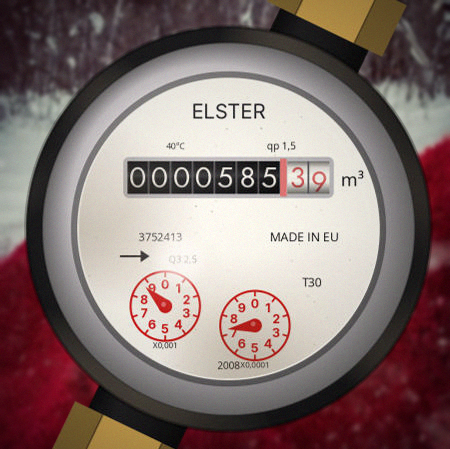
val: 585.3887m³
